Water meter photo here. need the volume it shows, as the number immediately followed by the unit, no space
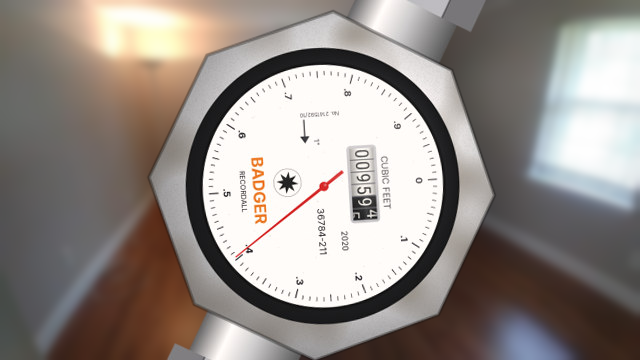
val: 9594.40ft³
